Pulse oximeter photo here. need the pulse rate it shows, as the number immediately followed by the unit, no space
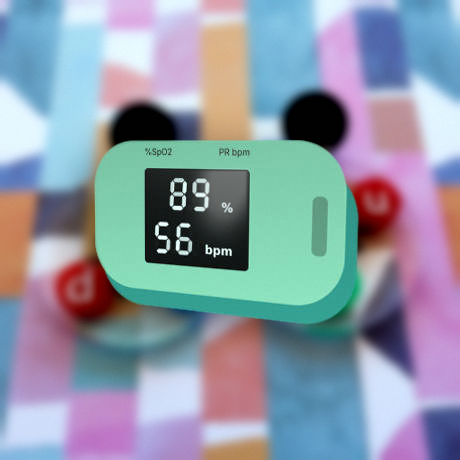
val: 56bpm
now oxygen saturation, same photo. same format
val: 89%
